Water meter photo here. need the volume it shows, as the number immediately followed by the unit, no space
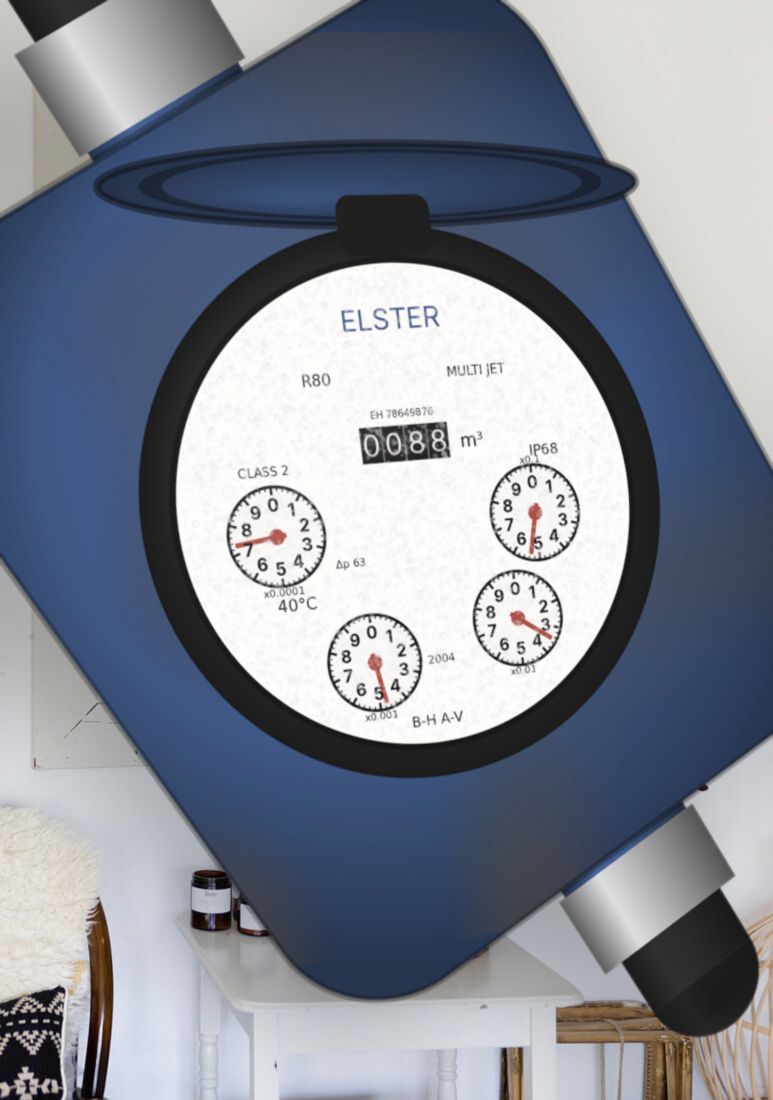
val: 88.5347m³
